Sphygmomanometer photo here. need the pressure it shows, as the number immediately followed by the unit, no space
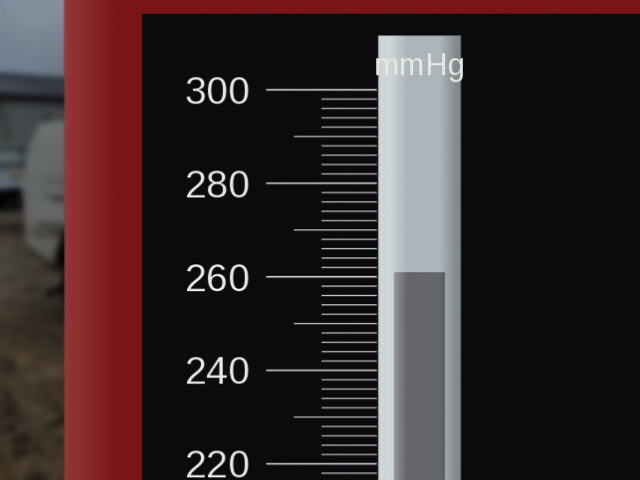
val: 261mmHg
